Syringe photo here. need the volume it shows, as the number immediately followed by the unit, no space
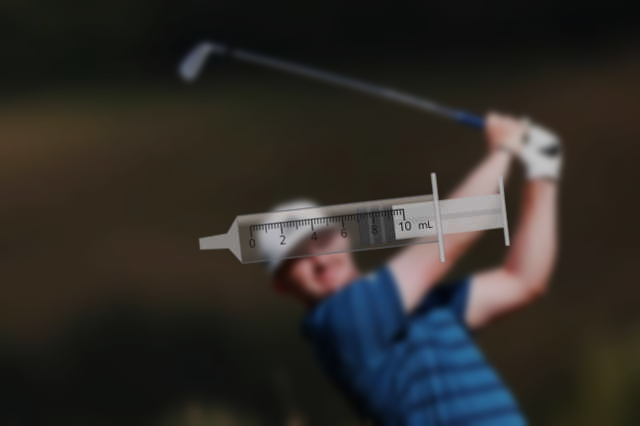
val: 7mL
